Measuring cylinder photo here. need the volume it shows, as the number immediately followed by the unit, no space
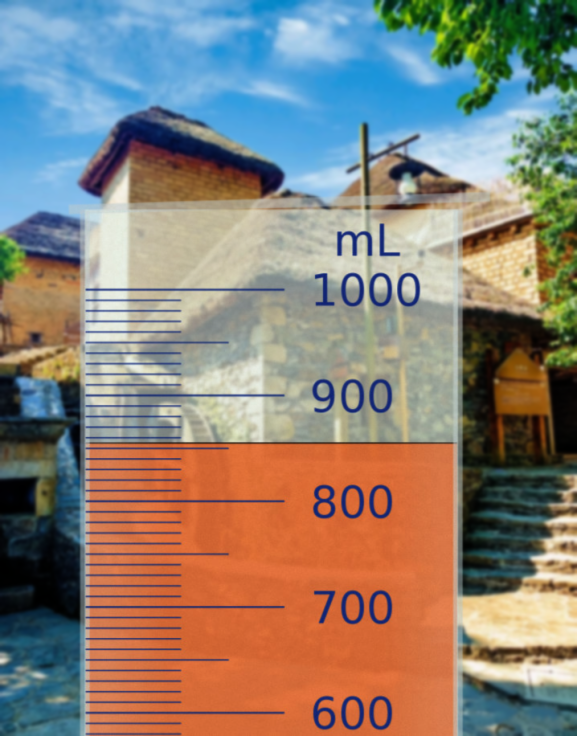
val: 855mL
